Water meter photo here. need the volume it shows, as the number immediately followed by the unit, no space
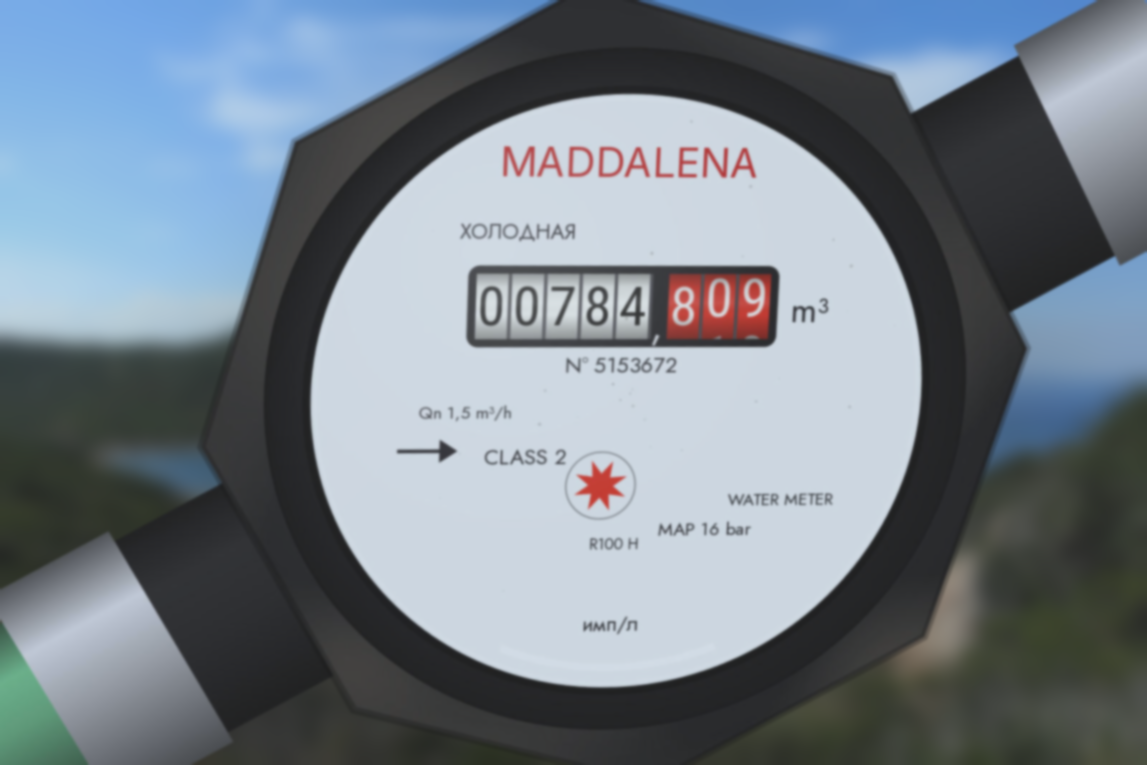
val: 784.809m³
